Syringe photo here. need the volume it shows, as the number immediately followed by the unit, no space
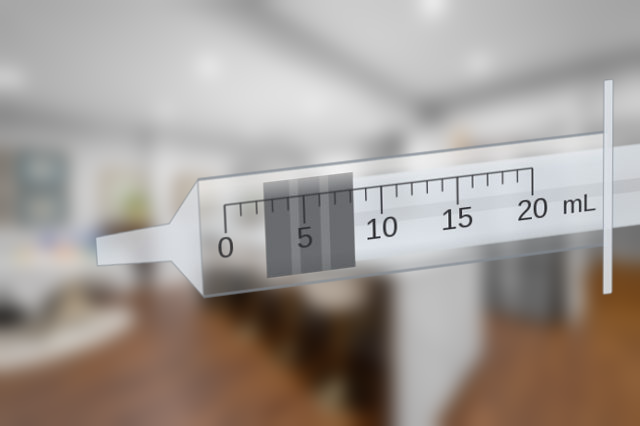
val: 2.5mL
